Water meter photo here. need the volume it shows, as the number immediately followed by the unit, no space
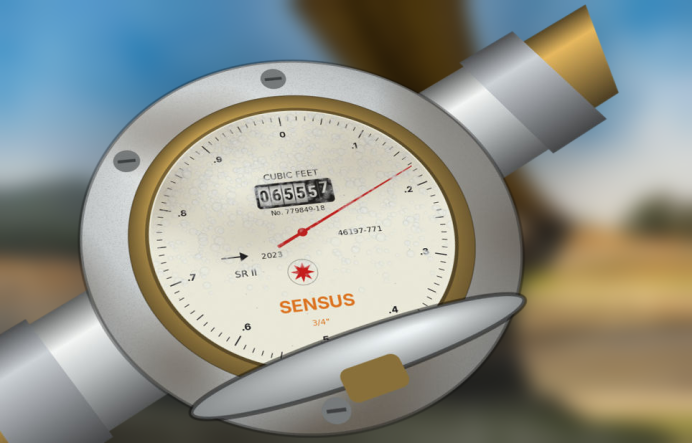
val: 65557.17ft³
